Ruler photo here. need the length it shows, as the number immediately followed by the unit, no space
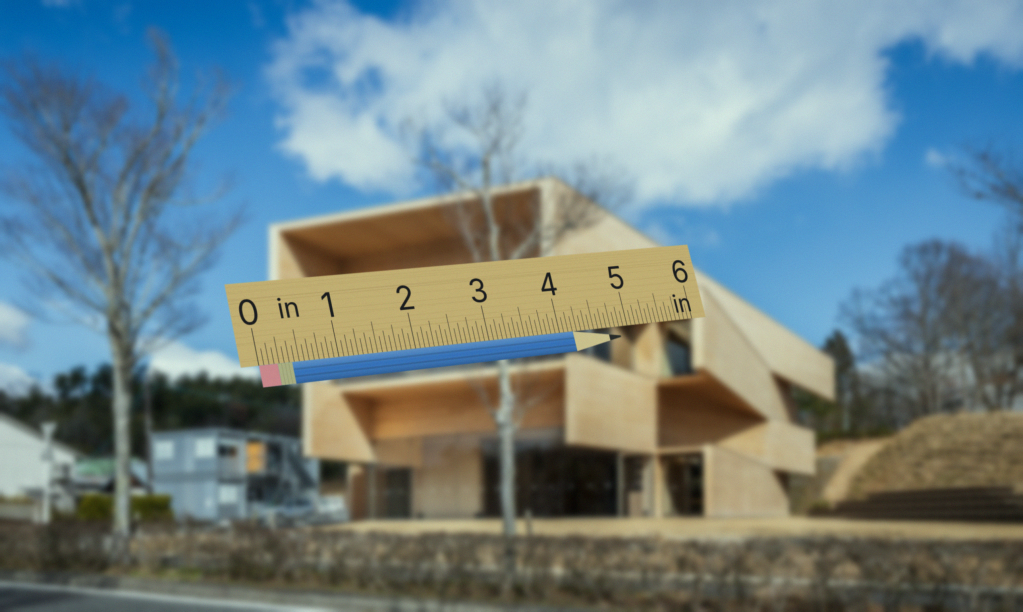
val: 4.875in
